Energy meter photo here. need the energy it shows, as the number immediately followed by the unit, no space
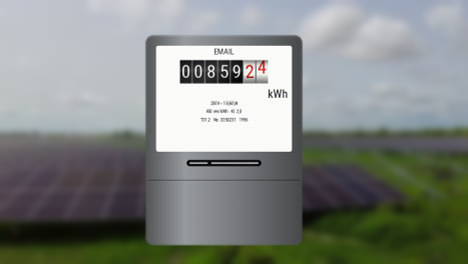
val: 859.24kWh
